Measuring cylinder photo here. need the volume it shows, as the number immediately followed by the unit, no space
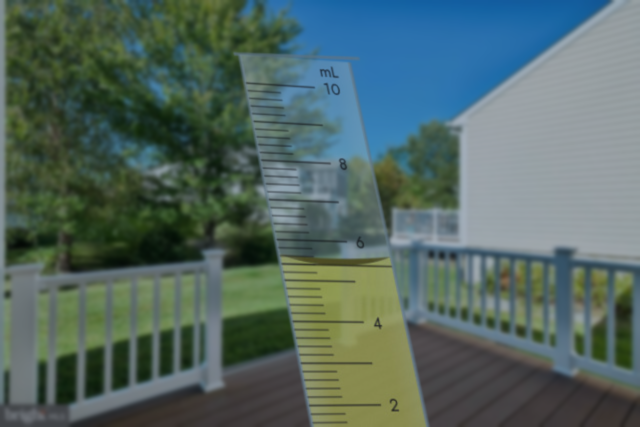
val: 5.4mL
